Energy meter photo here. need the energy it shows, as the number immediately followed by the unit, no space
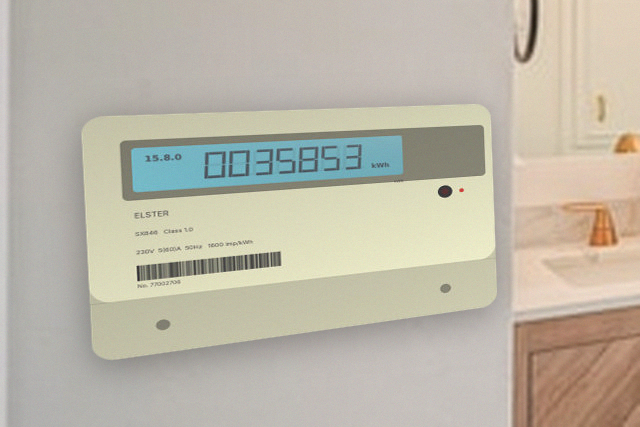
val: 35853kWh
